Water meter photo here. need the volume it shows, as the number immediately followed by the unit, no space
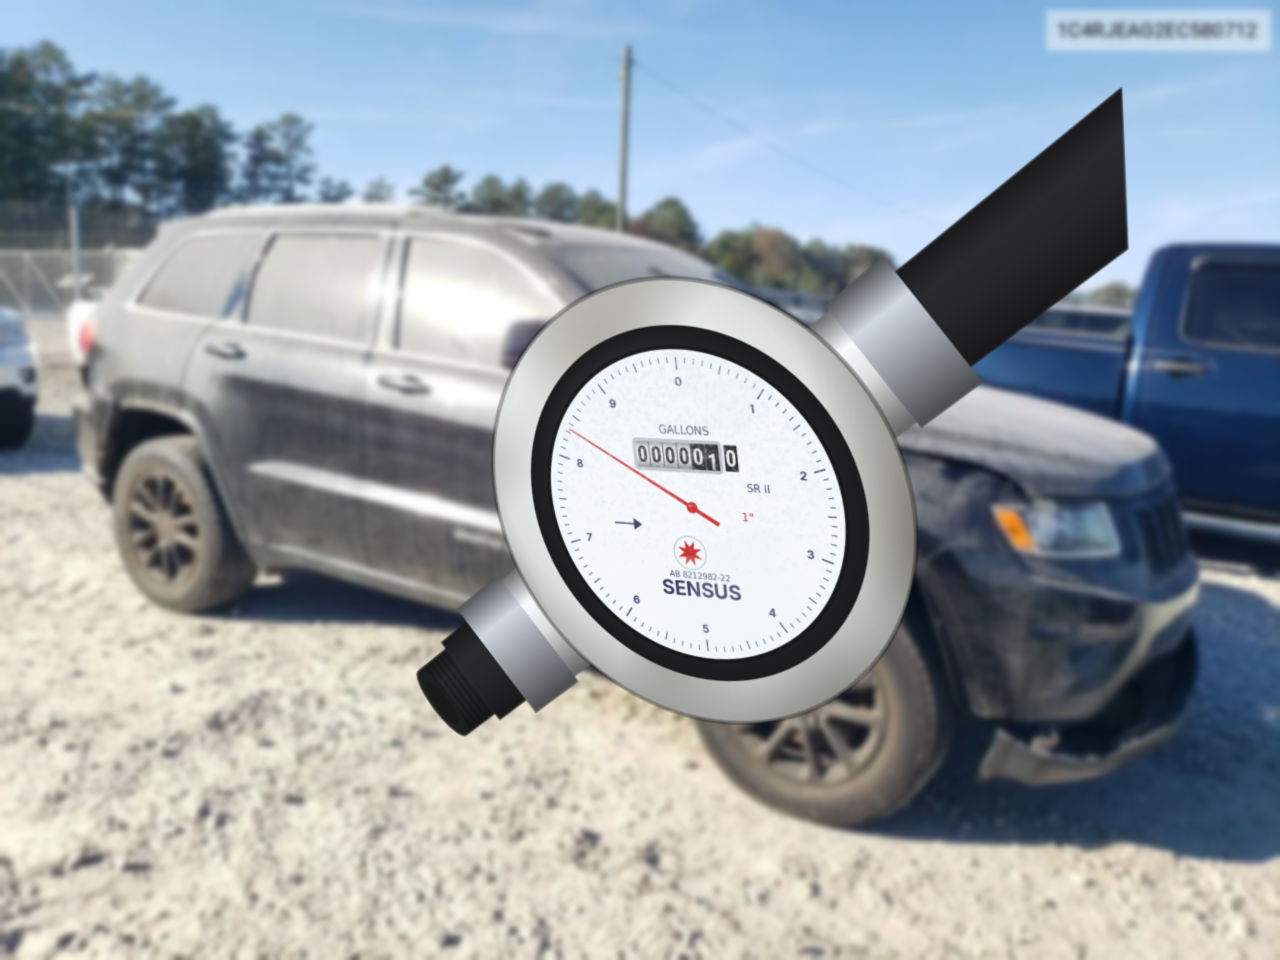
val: 8.3gal
